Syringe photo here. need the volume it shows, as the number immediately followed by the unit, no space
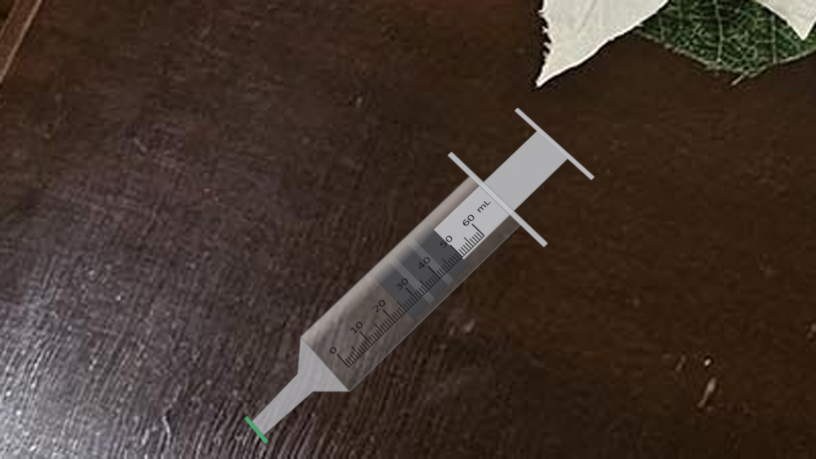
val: 25mL
